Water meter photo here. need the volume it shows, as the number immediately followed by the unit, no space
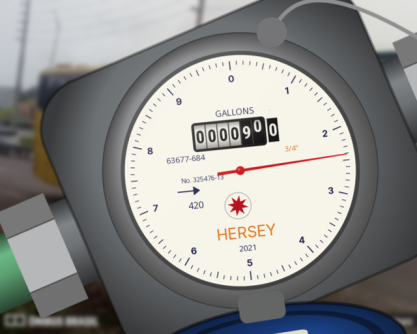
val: 902.4gal
